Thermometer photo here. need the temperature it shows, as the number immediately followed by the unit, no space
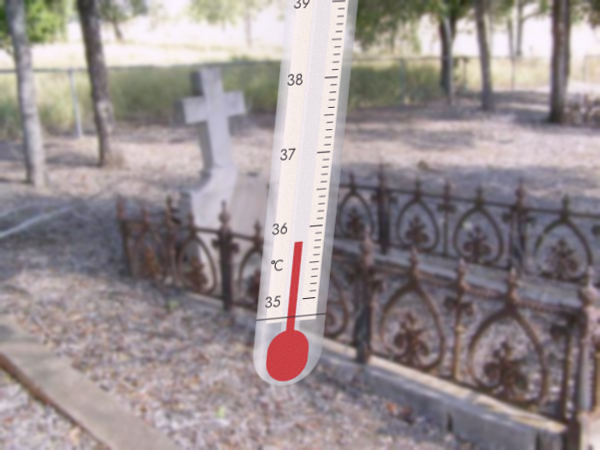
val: 35.8°C
